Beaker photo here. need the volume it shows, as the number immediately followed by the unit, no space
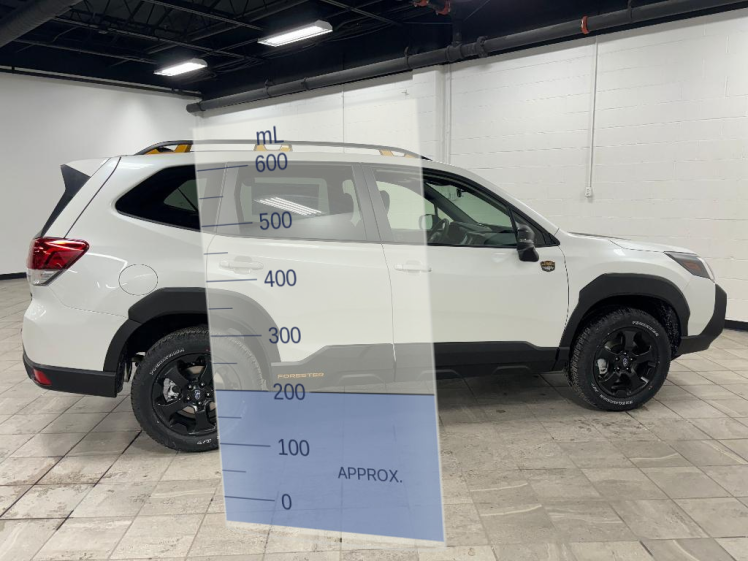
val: 200mL
